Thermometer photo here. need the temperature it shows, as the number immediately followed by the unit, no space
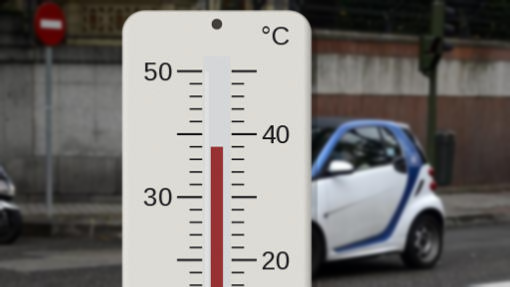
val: 38°C
